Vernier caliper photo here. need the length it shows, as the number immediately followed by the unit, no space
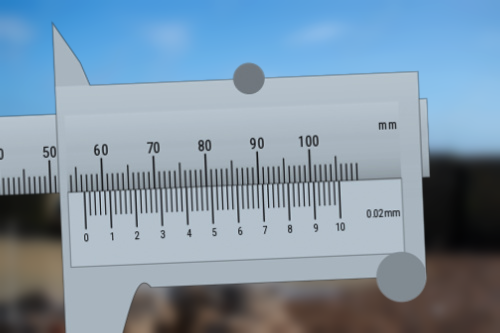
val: 56.5mm
